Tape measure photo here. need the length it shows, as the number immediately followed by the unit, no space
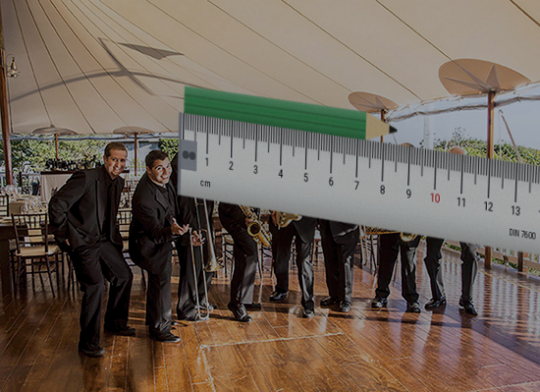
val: 8.5cm
